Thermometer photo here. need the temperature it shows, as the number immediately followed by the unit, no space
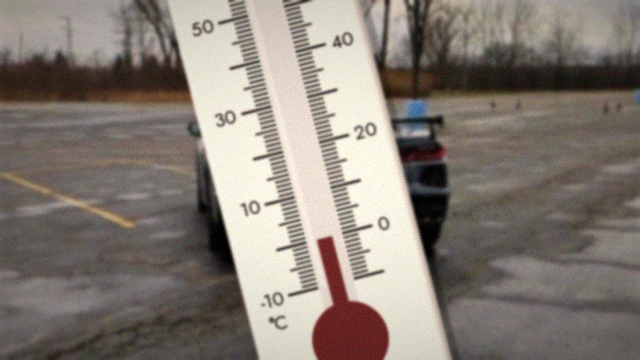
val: 0°C
